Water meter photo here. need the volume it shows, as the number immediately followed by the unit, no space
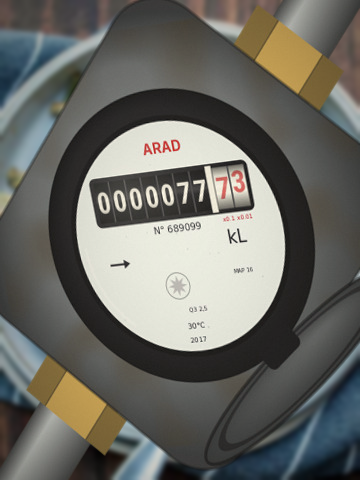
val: 77.73kL
